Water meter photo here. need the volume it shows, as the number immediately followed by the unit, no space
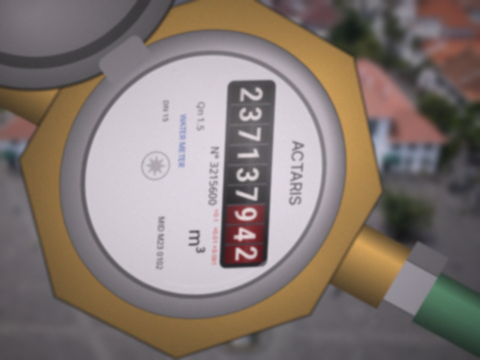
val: 237137.942m³
